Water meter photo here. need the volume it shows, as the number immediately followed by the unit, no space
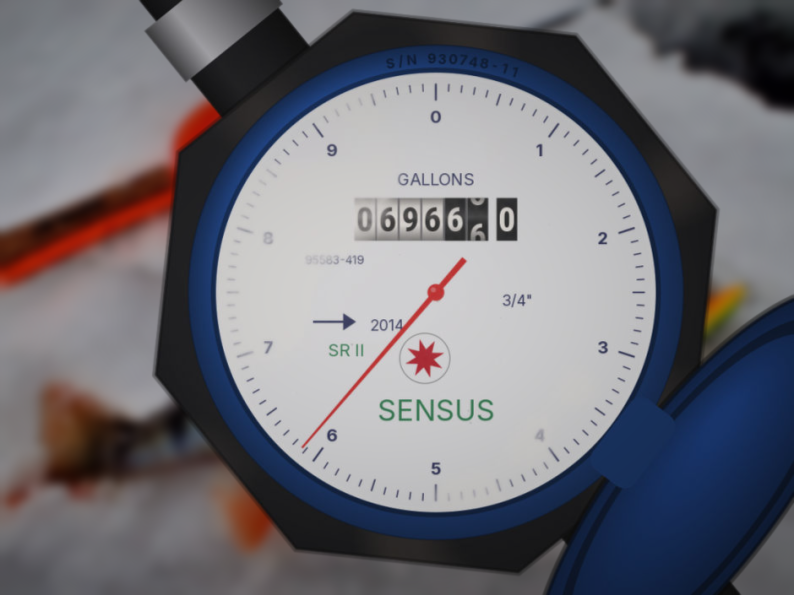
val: 696656.1gal
